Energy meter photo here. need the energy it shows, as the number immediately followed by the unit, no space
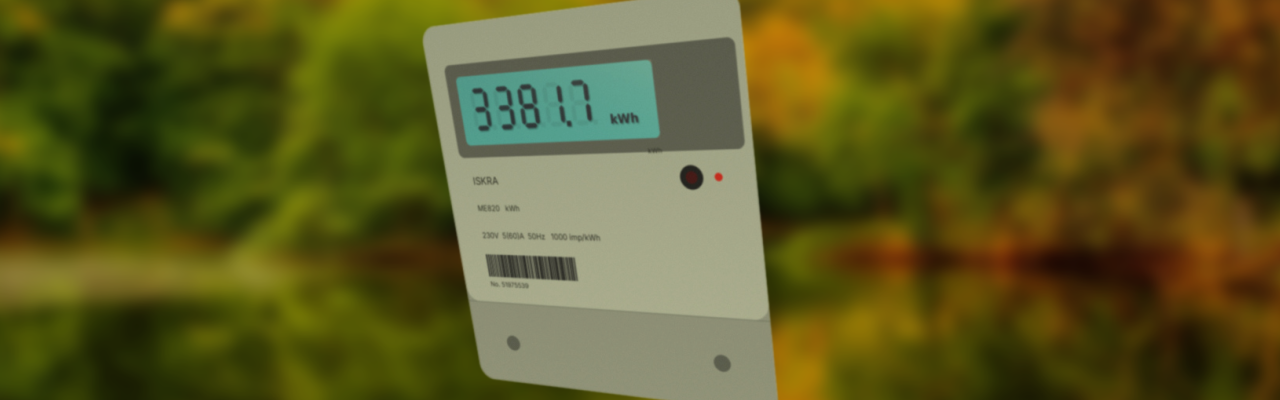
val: 3381.7kWh
